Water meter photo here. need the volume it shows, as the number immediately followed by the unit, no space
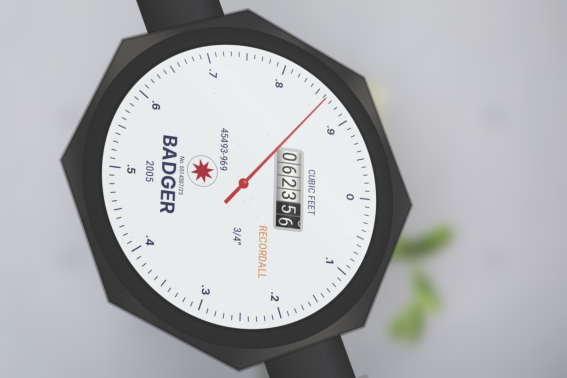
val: 62355.86ft³
